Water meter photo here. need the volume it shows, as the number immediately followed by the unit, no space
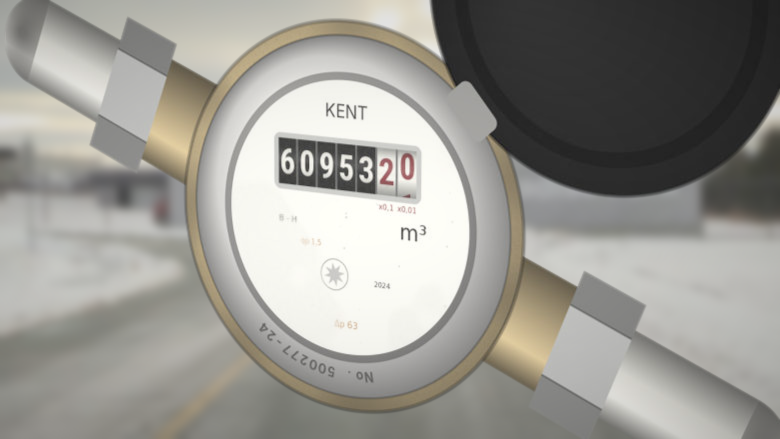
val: 60953.20m³
